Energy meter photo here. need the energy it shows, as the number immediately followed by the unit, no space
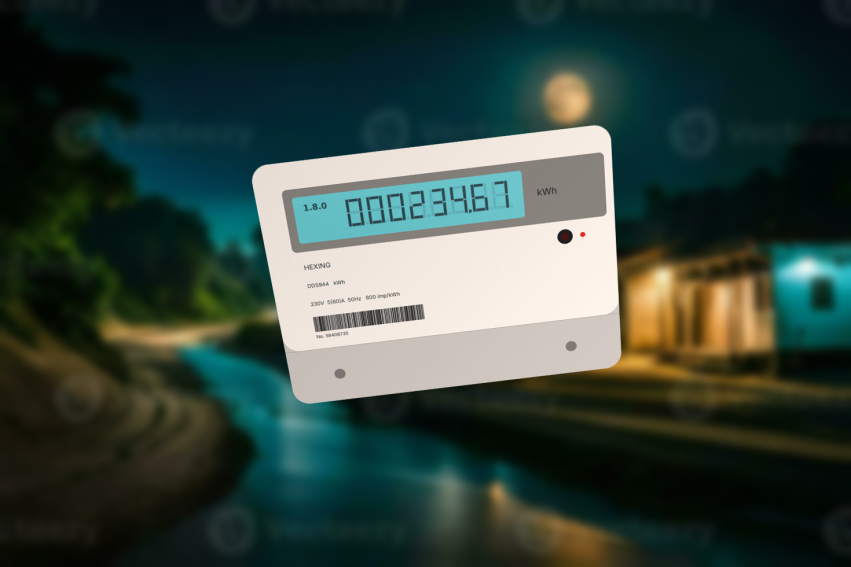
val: 234.67kWh
